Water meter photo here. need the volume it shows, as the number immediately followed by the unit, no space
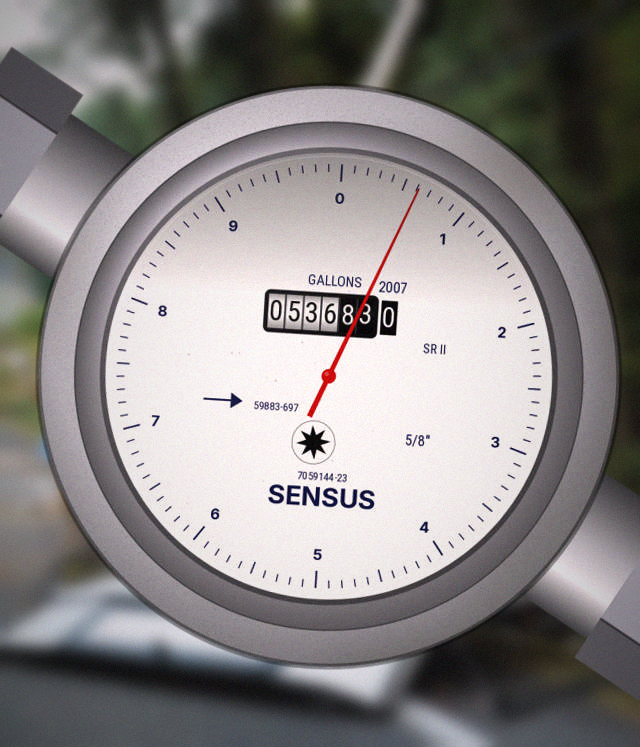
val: 536830.6gal
